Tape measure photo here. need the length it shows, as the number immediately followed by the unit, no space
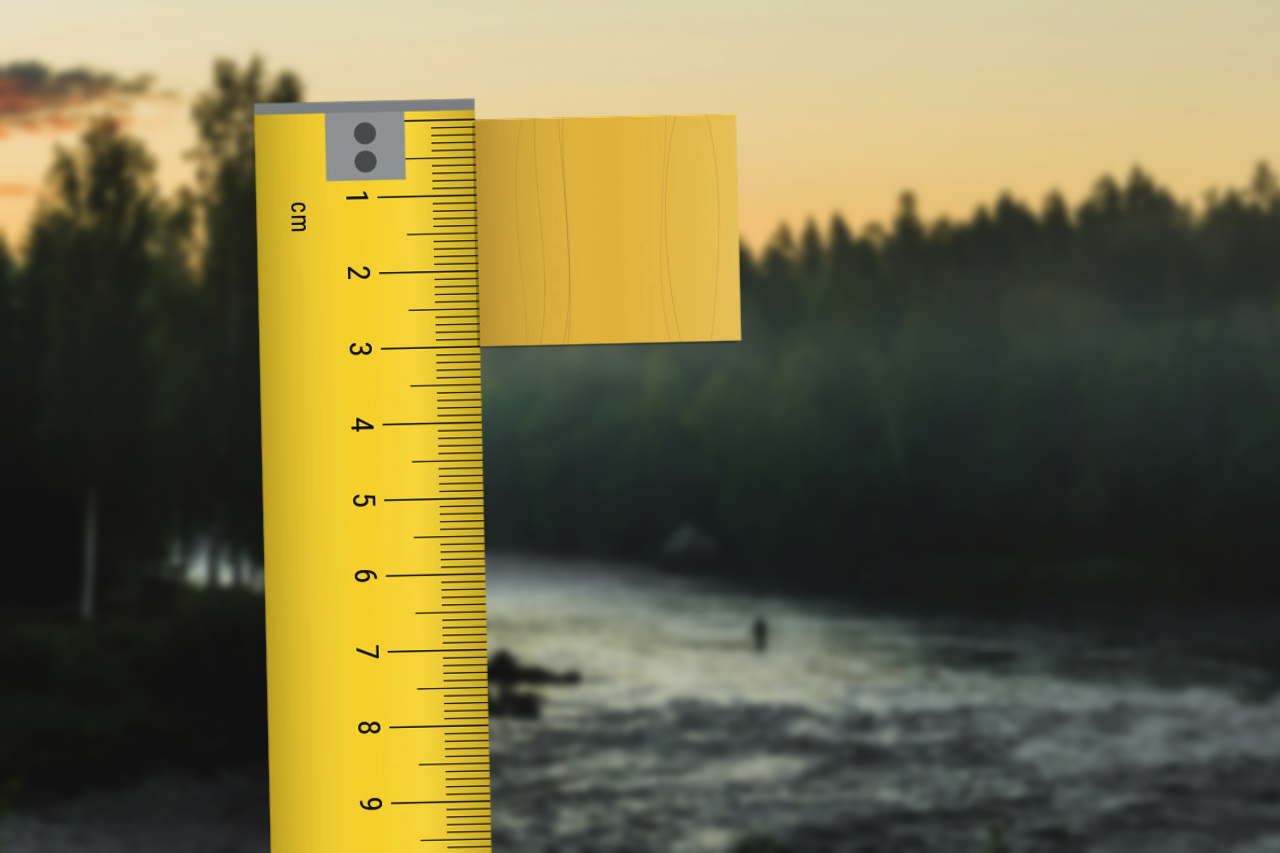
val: 3cm
